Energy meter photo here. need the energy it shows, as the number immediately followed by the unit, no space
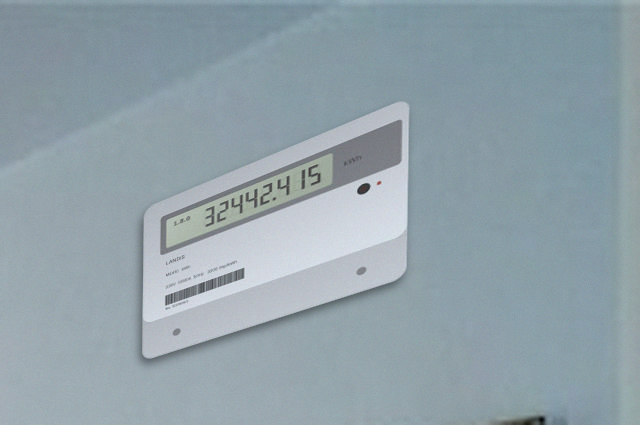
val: 32442.415kWh
